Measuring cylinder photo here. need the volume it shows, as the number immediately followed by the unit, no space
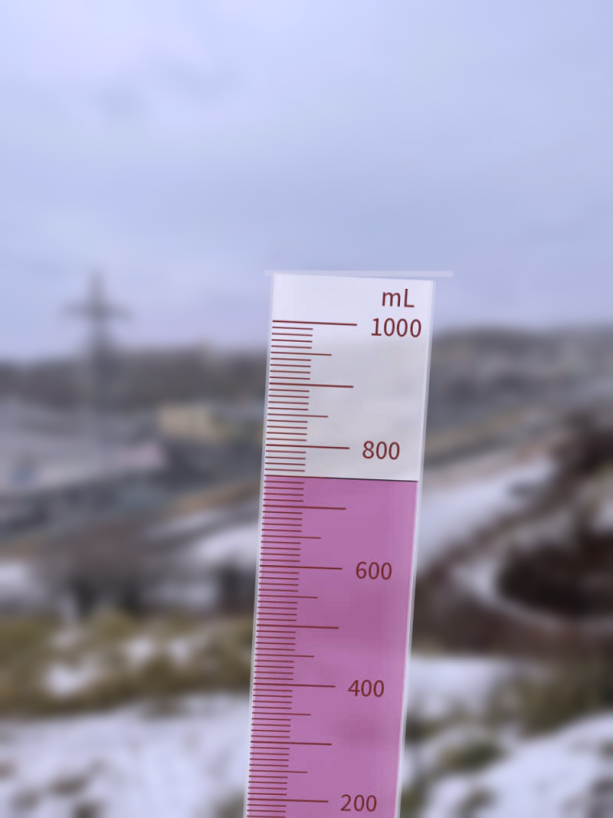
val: 750mL
